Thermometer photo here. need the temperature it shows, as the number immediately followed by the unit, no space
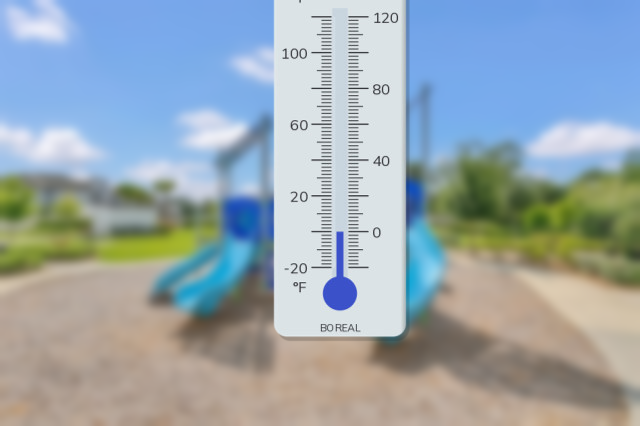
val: 0°F
